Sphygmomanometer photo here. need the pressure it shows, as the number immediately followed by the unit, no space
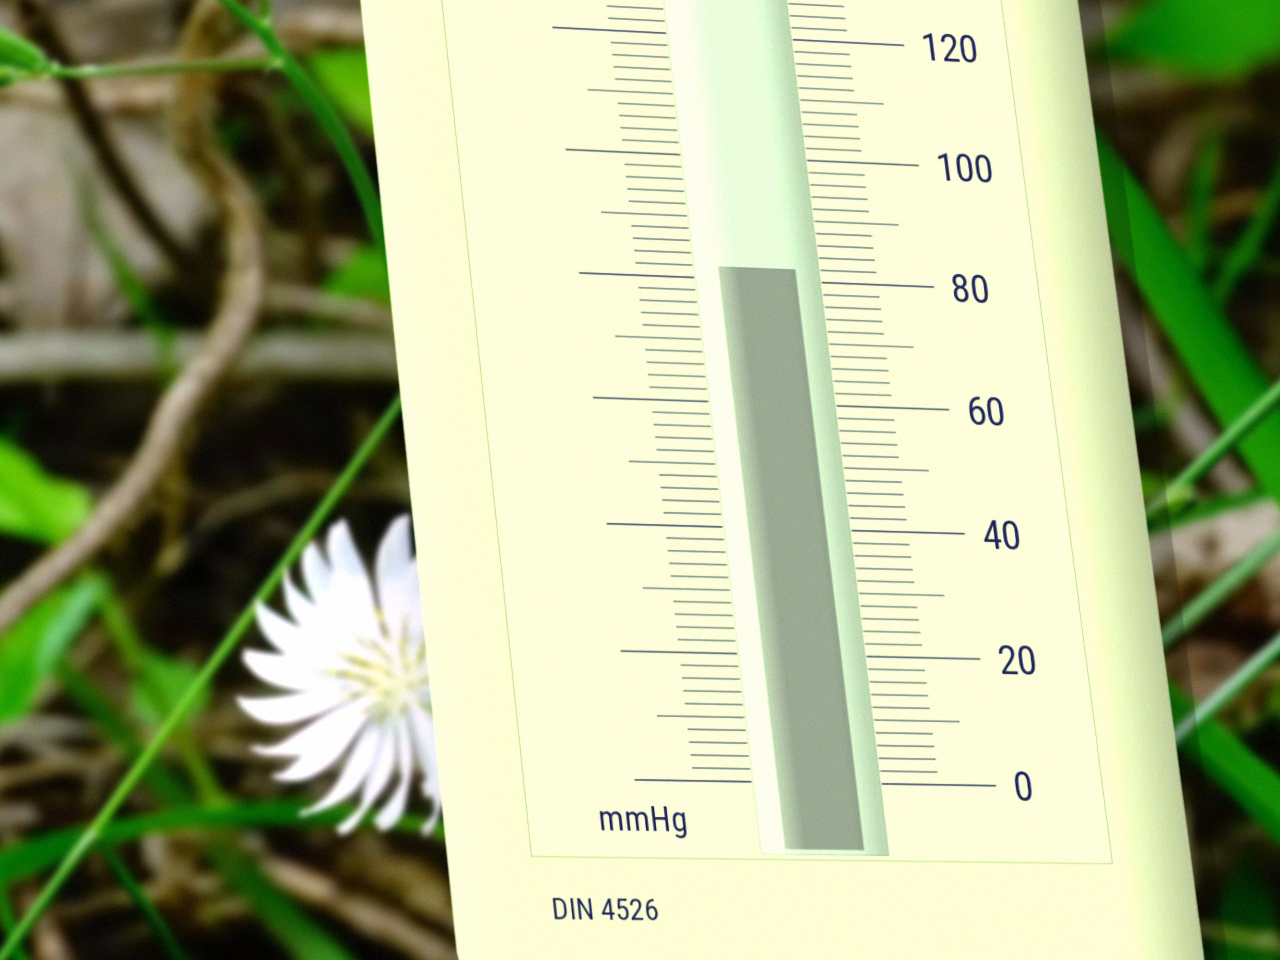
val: 82mmHg
